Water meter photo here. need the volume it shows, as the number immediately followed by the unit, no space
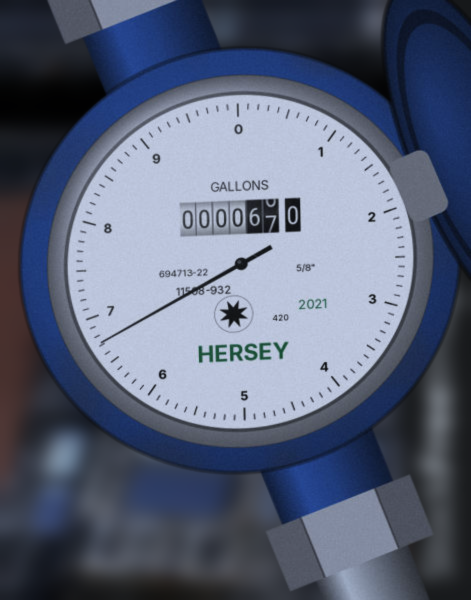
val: 666.7gal
